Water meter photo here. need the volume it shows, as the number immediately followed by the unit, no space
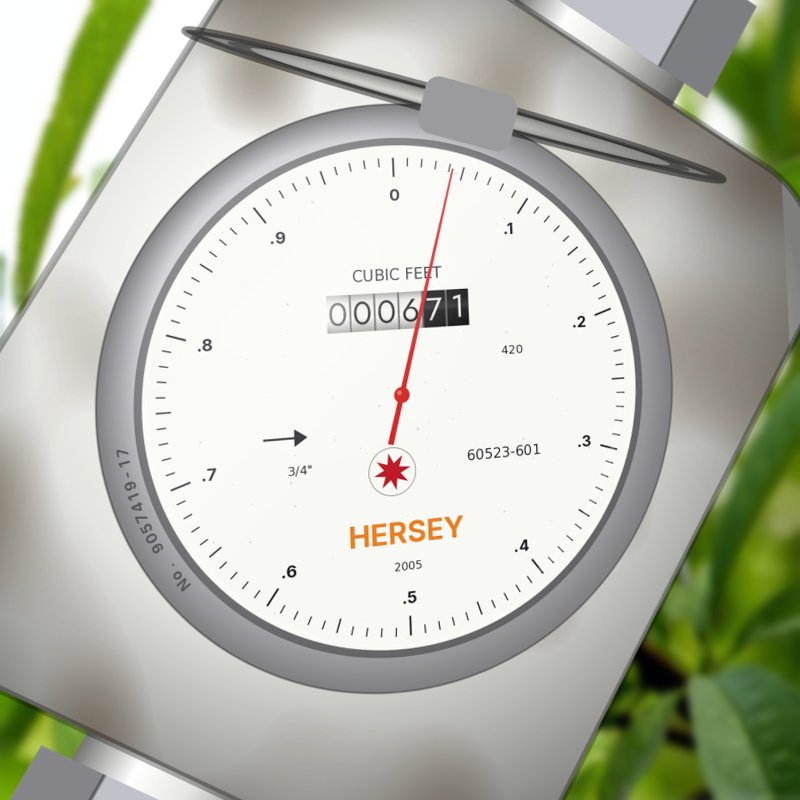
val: 671.04ft³
